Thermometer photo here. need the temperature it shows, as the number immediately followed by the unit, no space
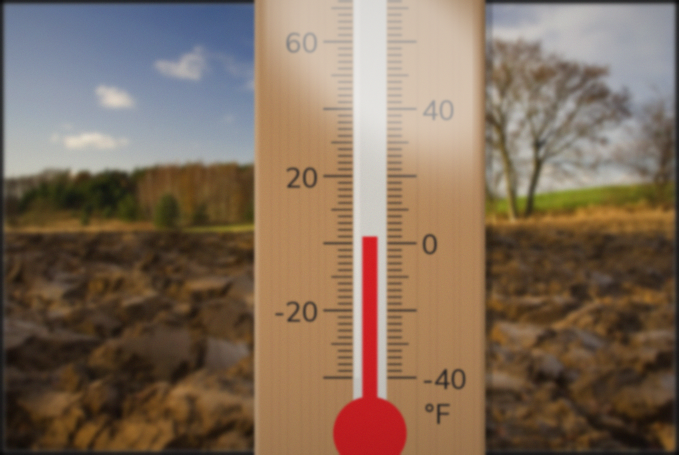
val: 2°F
